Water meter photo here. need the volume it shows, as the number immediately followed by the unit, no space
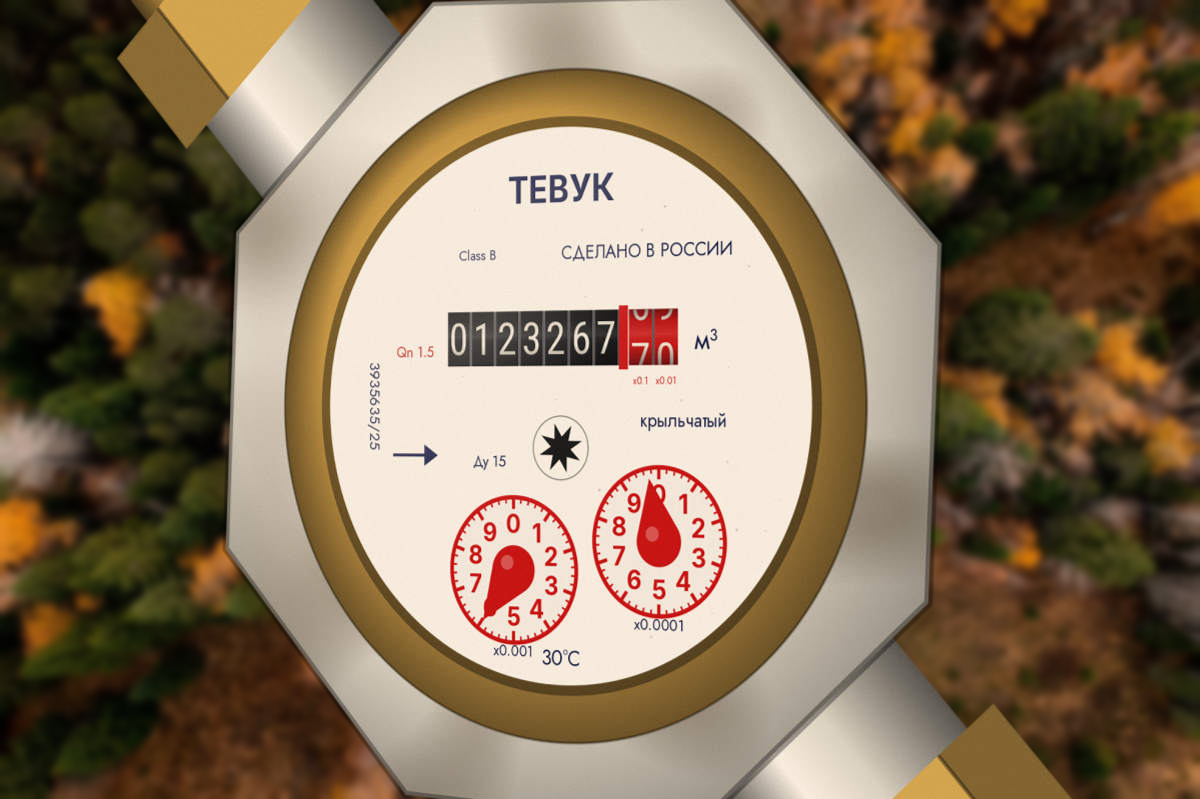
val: 123267.6959m³
